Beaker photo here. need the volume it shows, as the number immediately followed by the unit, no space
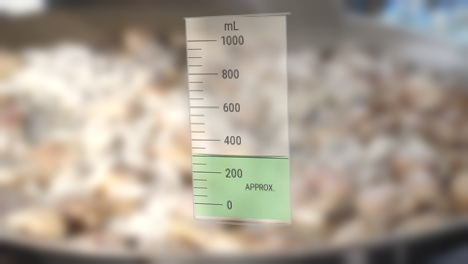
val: 300mL
